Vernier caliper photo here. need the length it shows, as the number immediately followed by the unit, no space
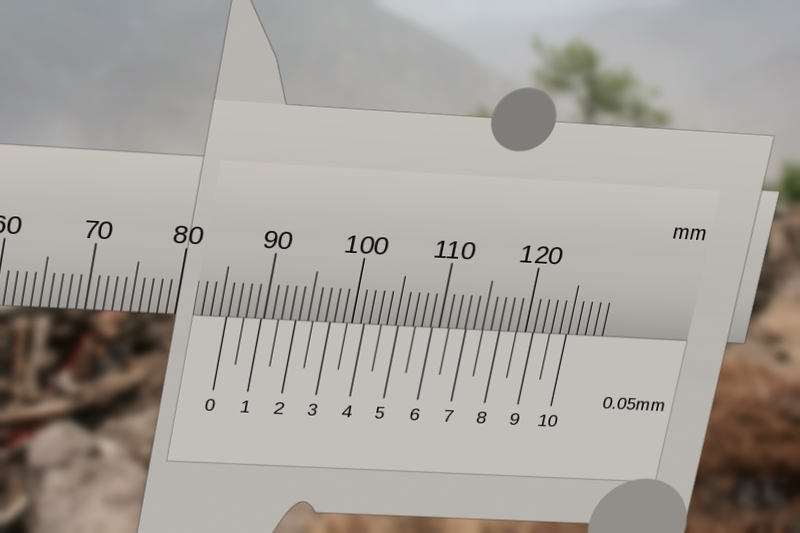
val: 85.8mm
